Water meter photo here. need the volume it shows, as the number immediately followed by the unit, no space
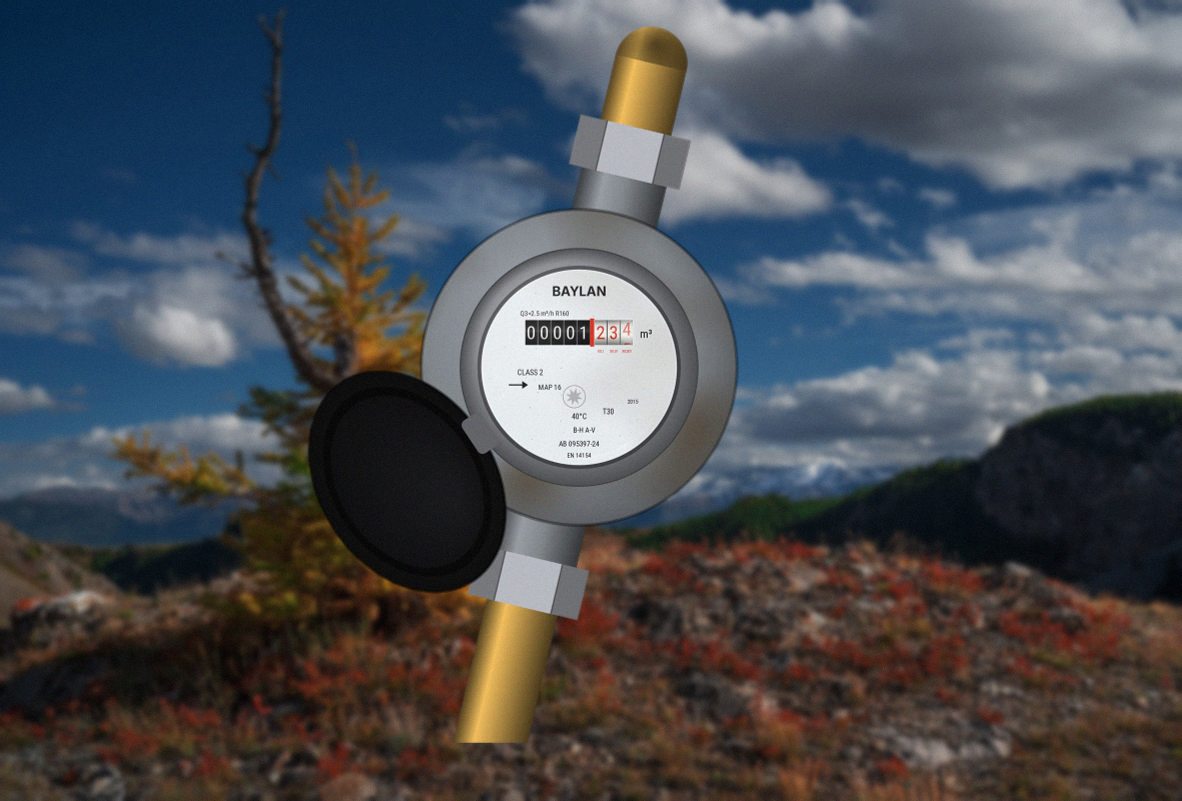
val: 1.234m³
